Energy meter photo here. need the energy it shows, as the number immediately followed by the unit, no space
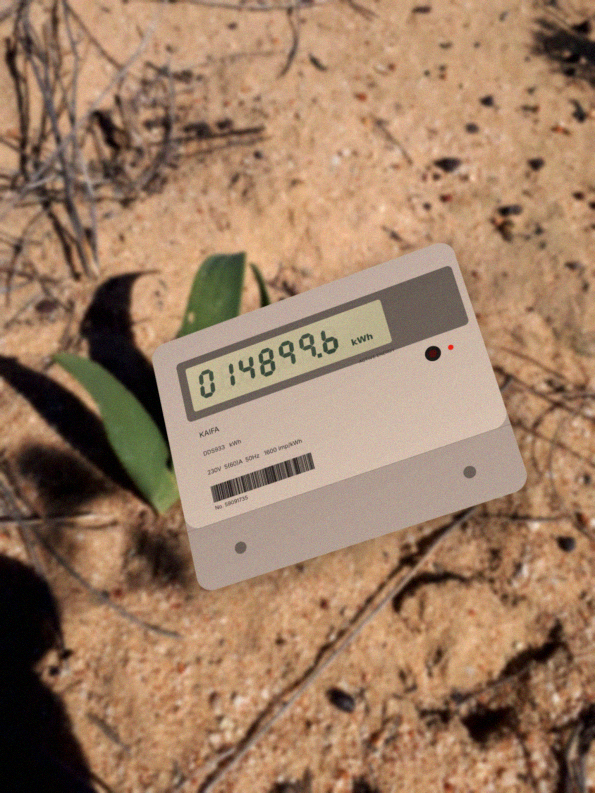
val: 14899.6kWh
